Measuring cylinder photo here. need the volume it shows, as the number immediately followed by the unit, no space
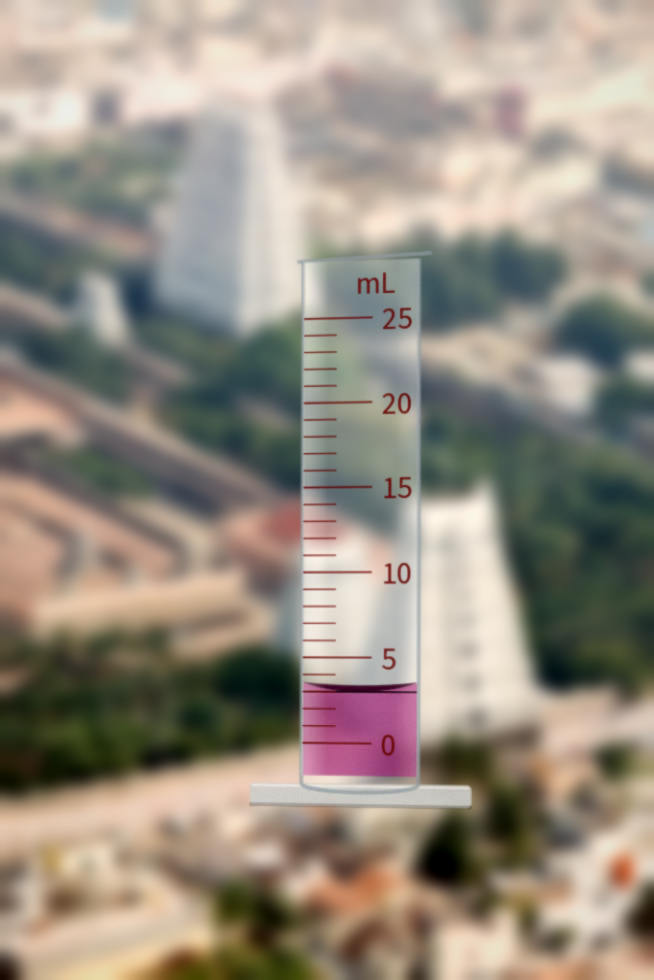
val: 3mL
